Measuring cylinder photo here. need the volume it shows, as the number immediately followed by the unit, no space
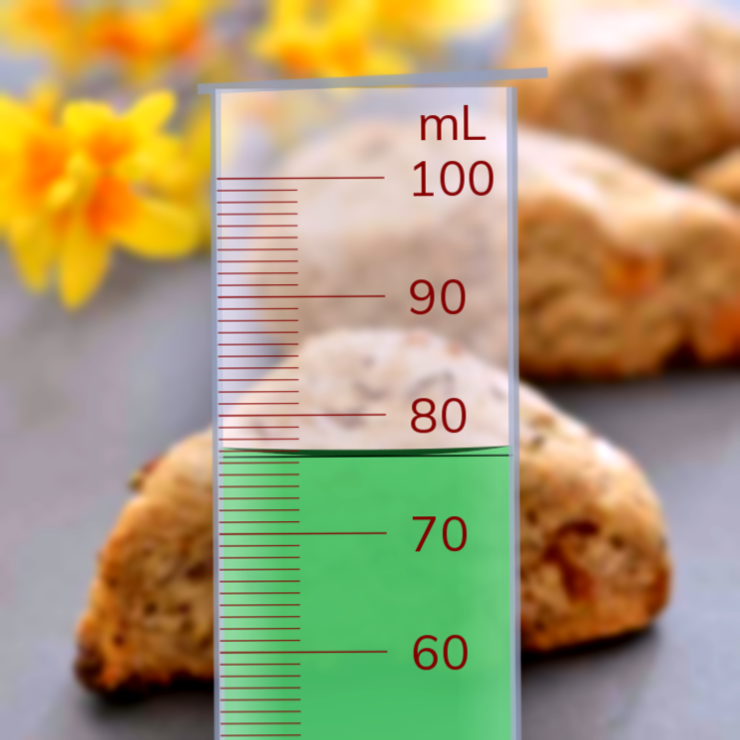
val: 76.5mL
